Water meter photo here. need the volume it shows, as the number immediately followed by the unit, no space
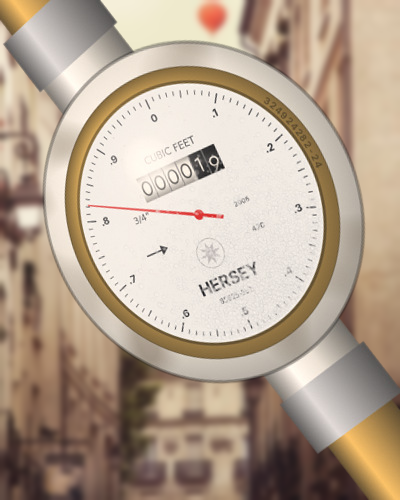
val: 18.82ft³
